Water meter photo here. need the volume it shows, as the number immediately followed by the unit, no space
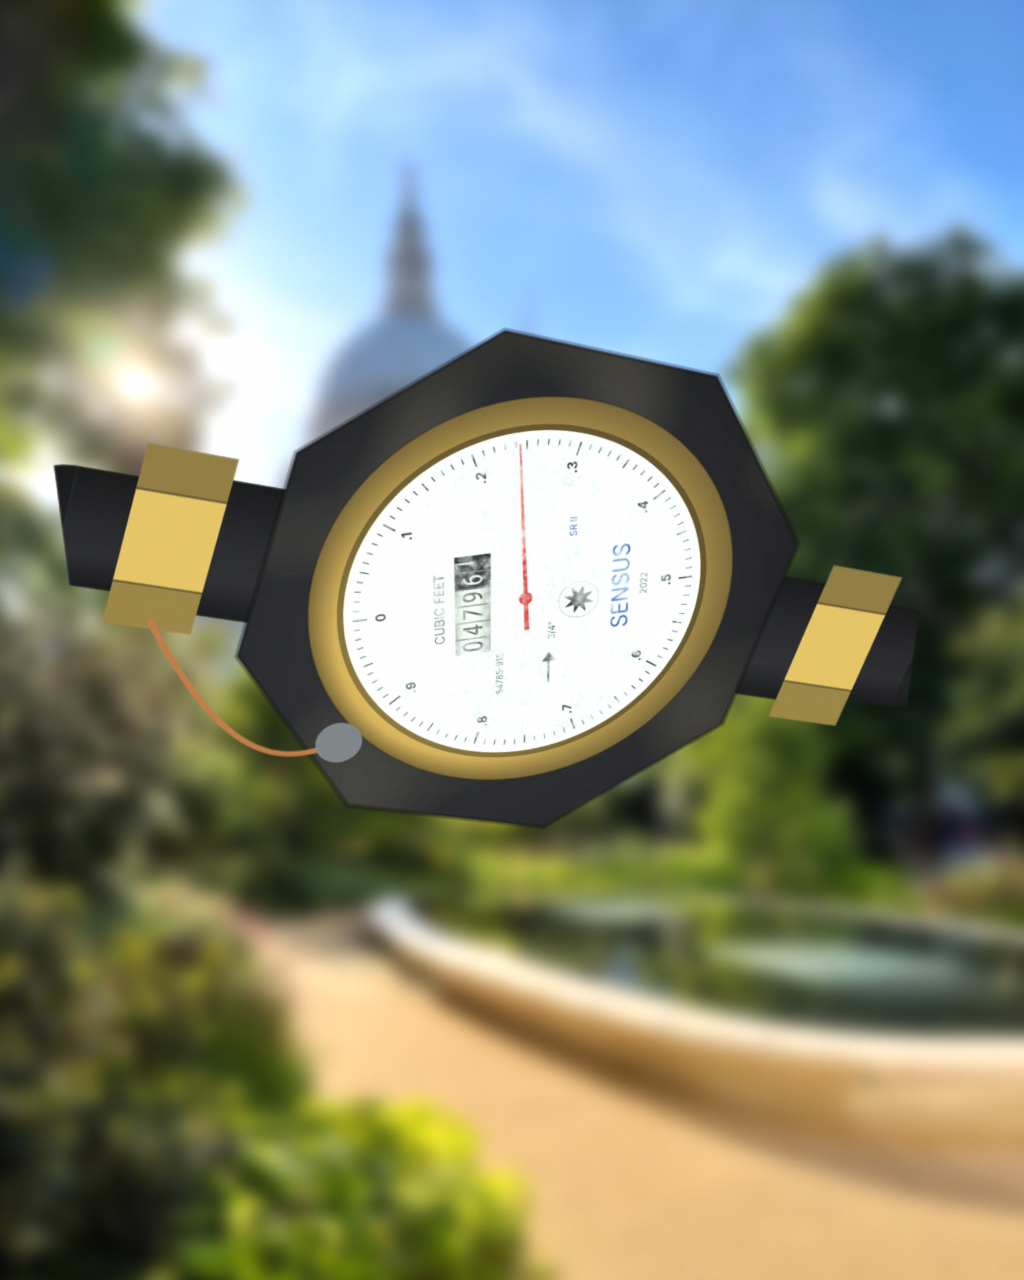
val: 47961.24ft³
